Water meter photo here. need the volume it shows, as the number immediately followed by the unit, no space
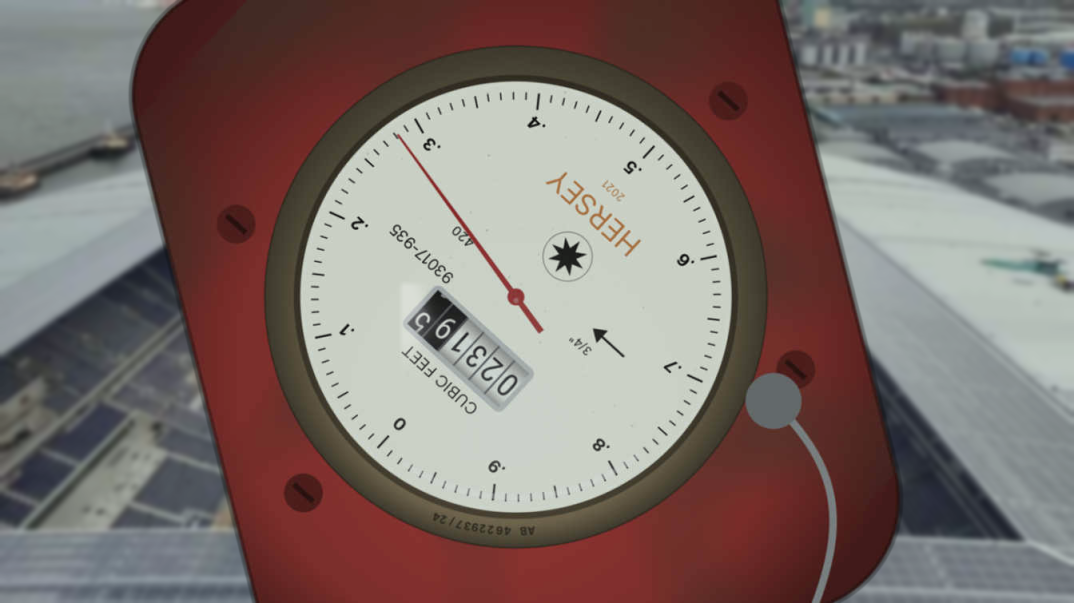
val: 23195.28ft³
